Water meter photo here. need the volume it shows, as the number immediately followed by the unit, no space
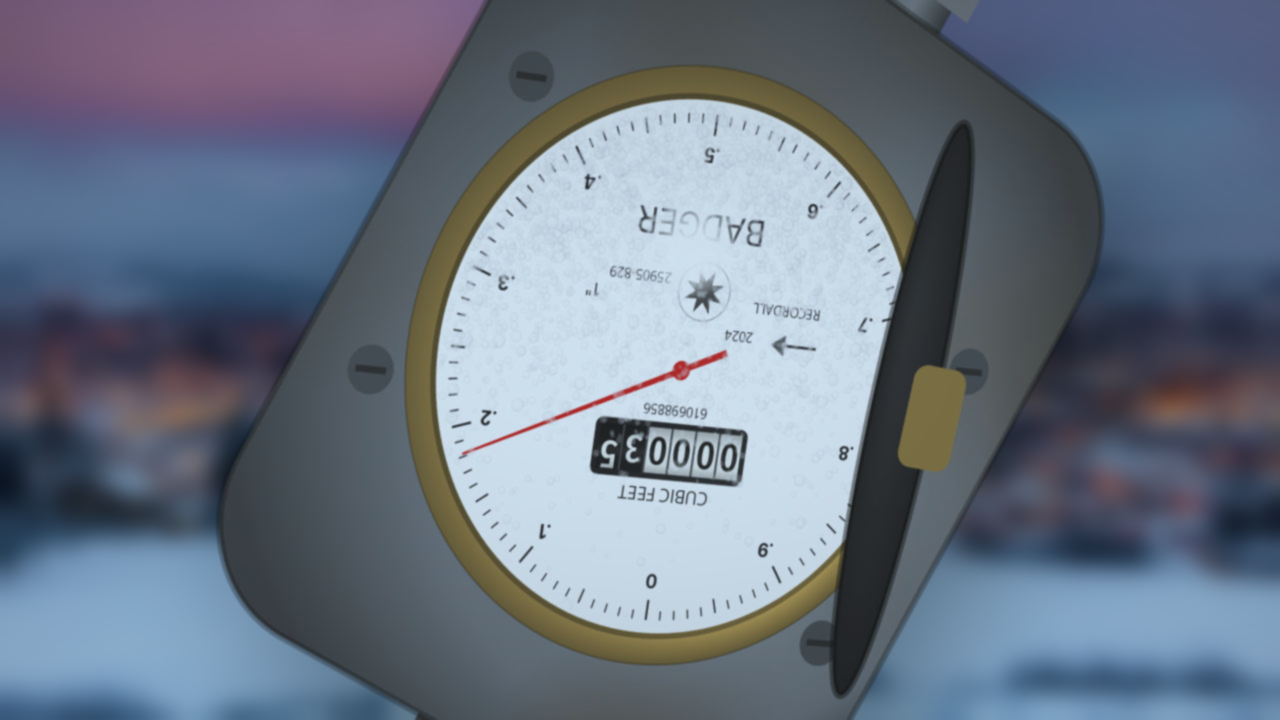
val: 35.18ft³
